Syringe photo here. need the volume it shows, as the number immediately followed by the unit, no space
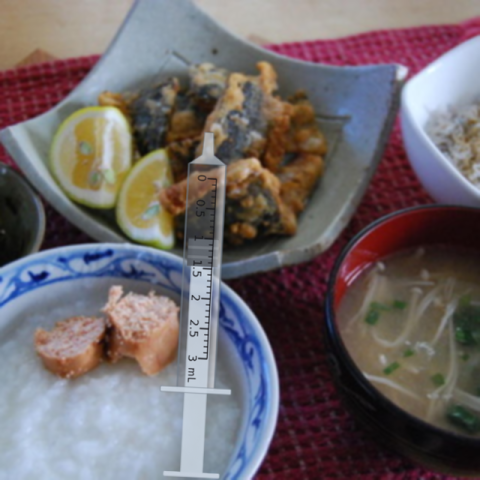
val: 1mL
